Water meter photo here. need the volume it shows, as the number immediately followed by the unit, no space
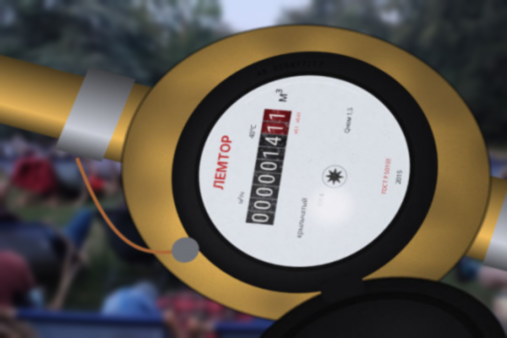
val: 14.11m³
